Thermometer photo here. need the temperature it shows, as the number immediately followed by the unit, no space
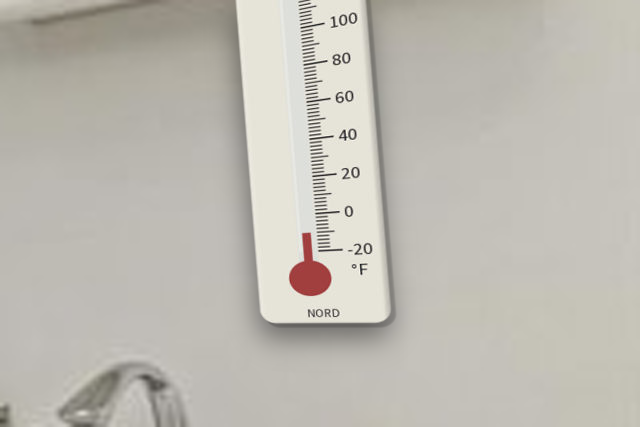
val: -10°F
